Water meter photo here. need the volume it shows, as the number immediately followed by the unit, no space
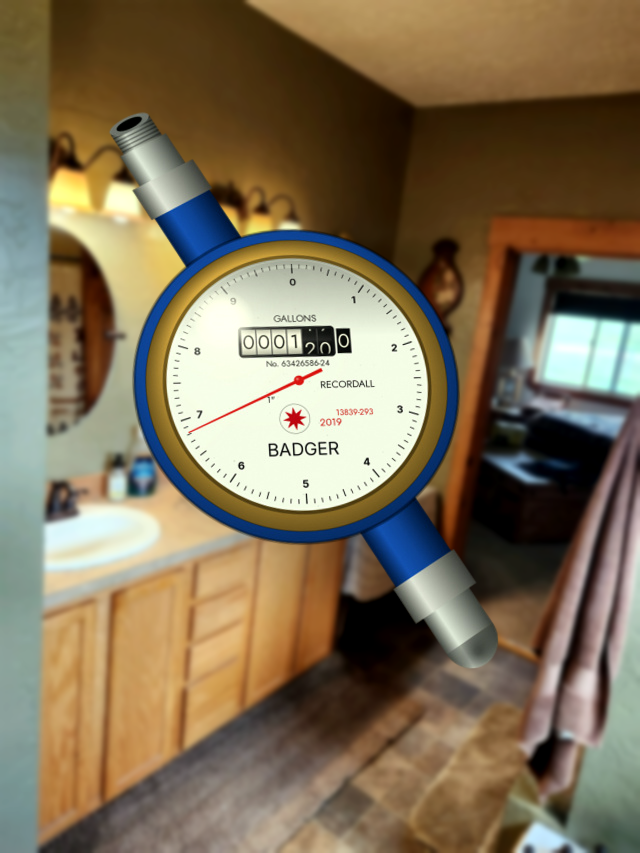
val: 1196.8gal
